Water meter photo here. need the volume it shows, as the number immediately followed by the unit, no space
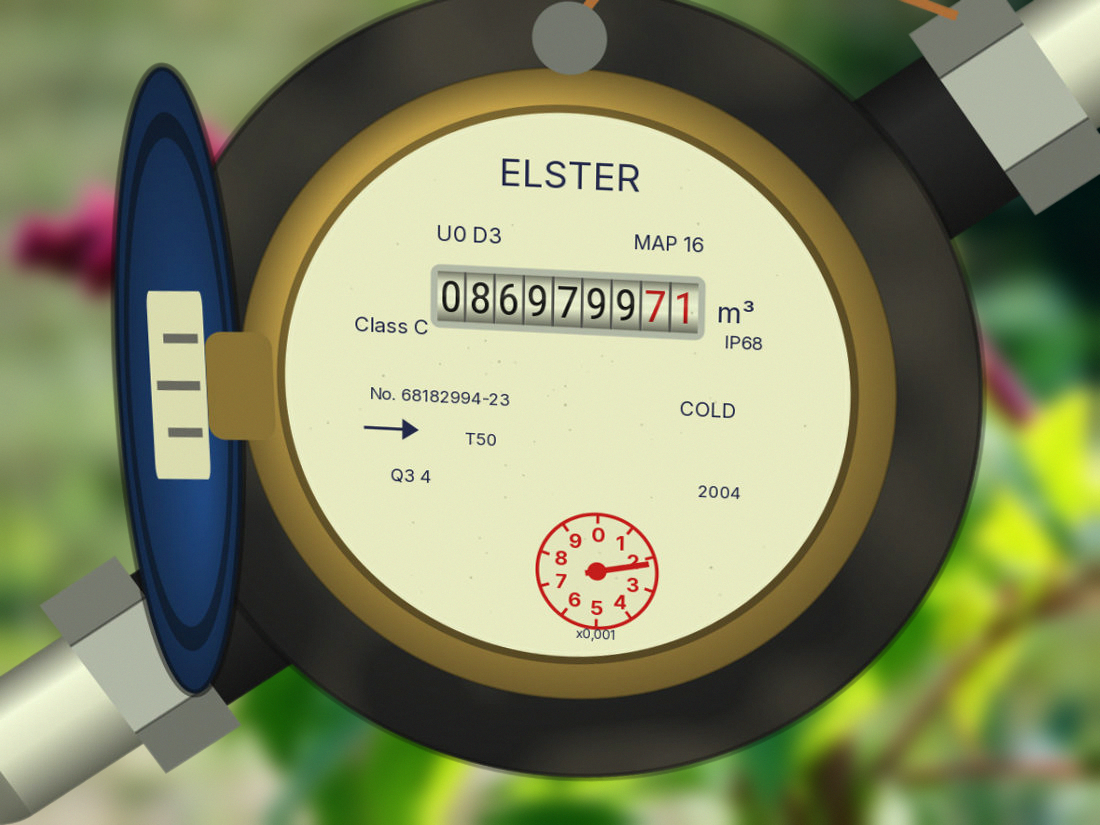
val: 869799.712m³
